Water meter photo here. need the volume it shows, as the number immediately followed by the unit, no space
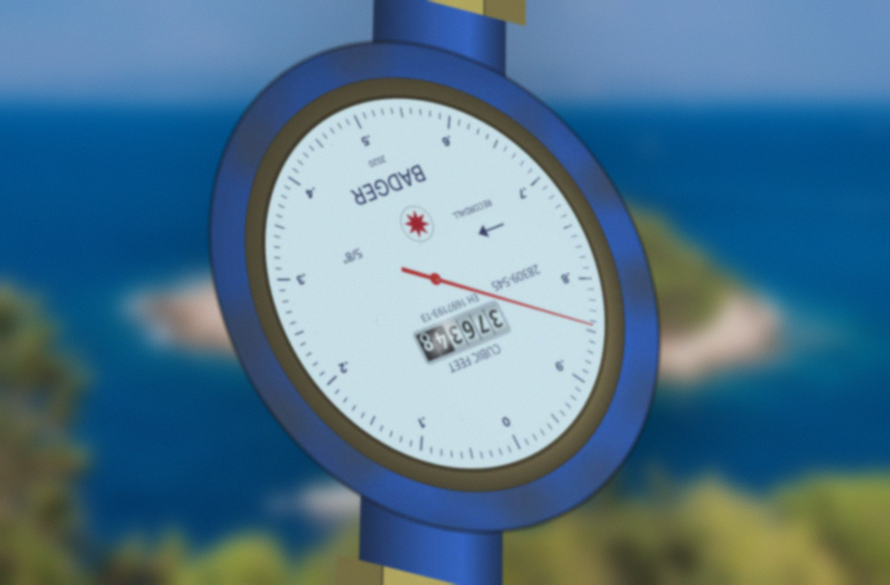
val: 376347.84ft³
